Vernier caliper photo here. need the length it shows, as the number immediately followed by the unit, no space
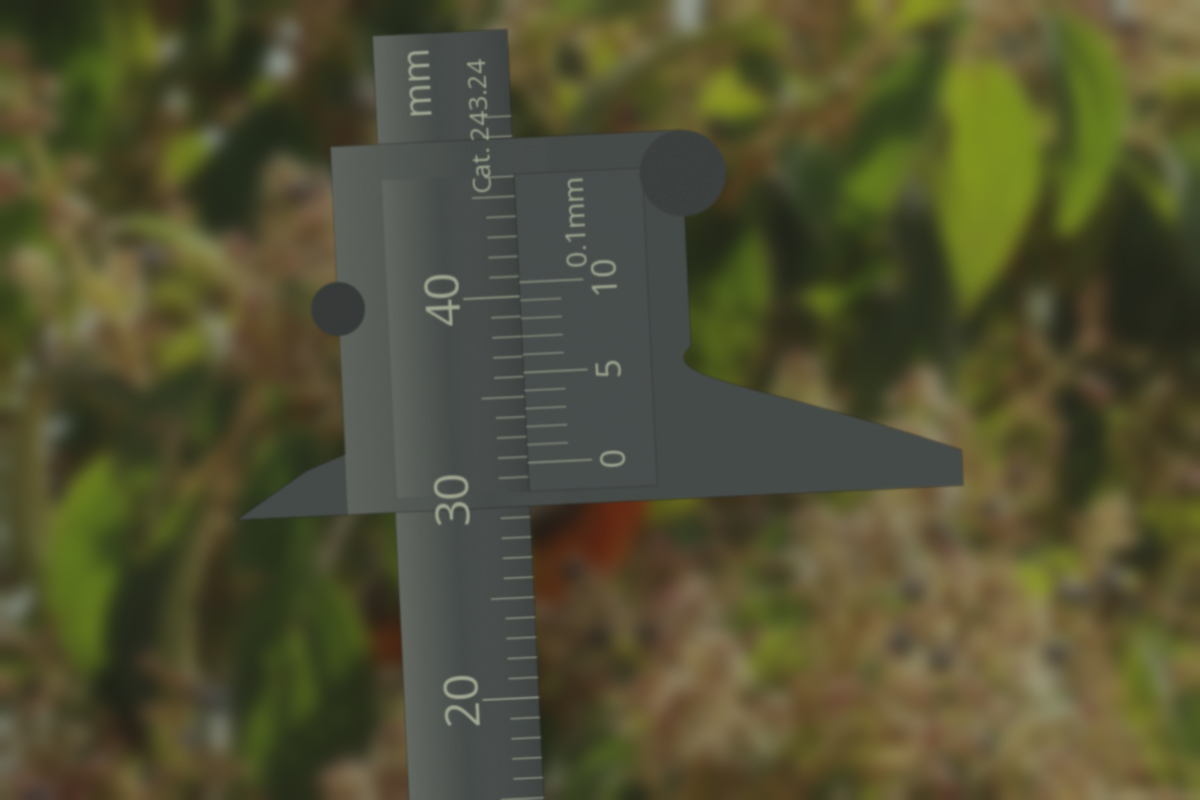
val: 31.7mm
